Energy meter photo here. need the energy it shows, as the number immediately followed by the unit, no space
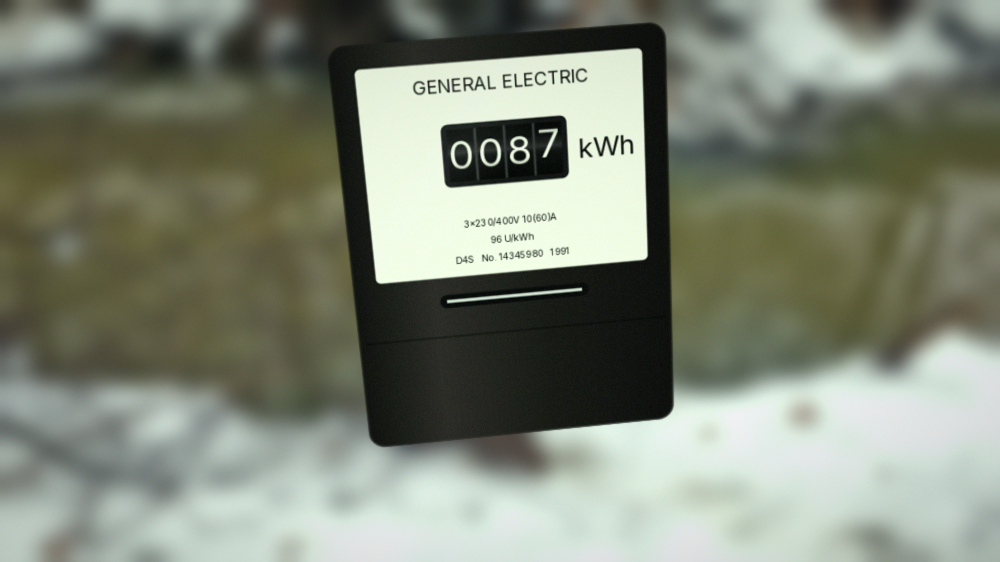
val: 87kWh
